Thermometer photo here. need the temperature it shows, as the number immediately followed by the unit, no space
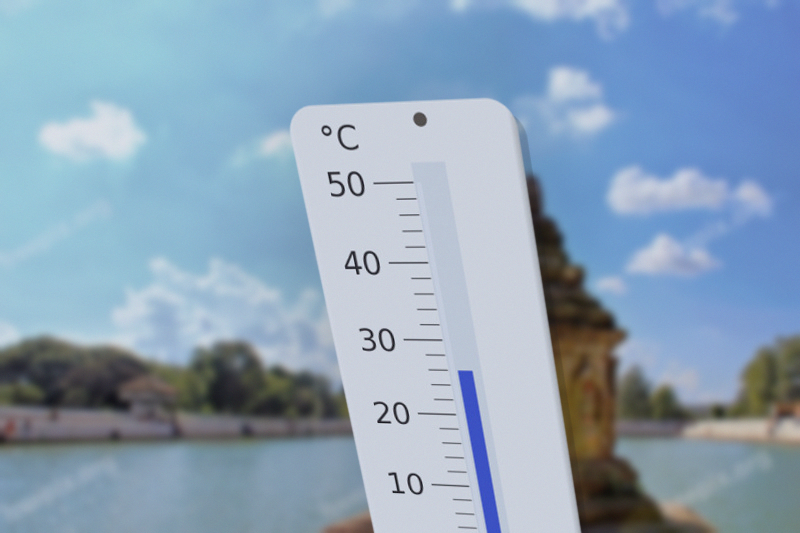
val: 26°C
